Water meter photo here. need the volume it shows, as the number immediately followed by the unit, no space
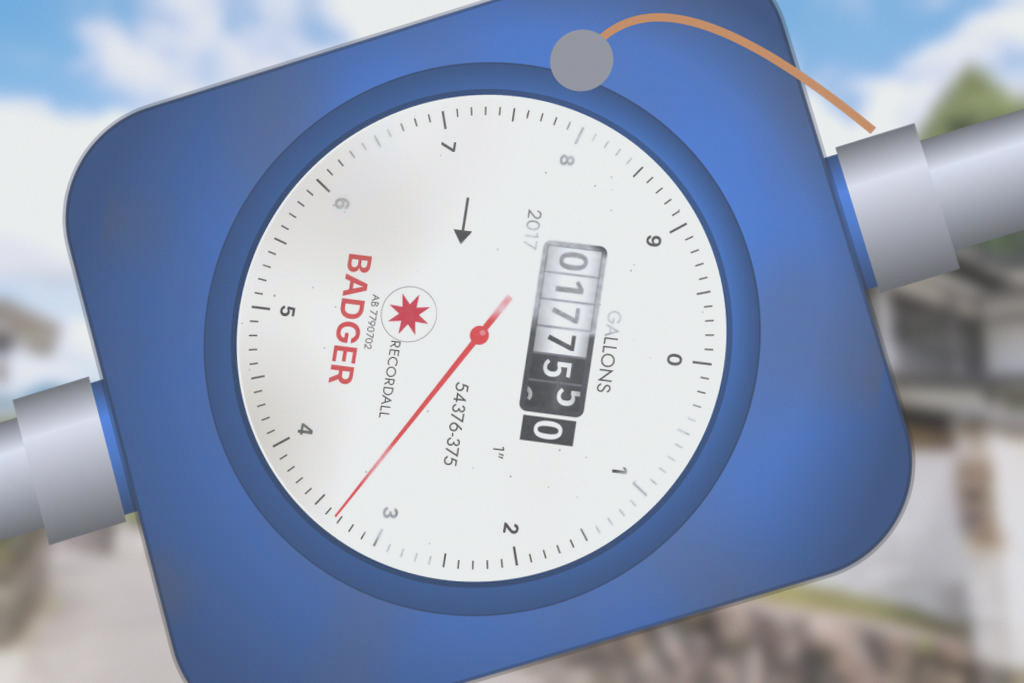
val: 177553.3gal
